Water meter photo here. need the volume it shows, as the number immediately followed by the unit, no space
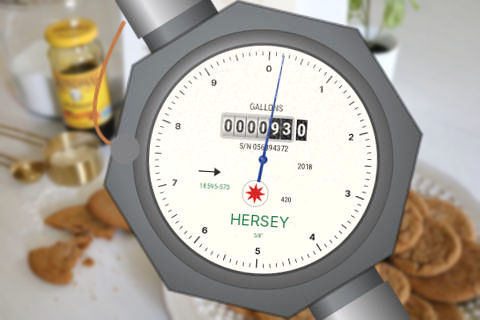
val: 930.2gal
